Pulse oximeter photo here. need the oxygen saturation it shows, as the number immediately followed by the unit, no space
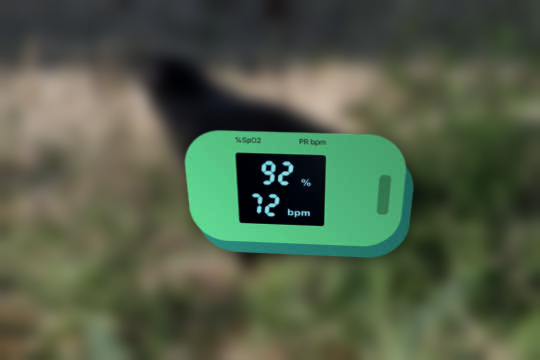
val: 92%
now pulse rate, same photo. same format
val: 72bpm
